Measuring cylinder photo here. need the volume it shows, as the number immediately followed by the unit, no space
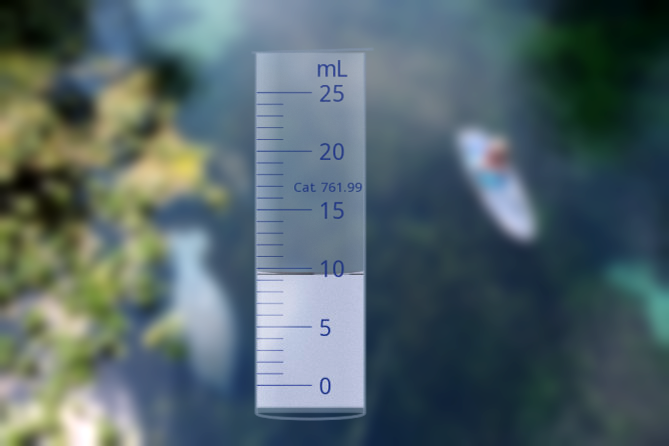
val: 9.5mL
